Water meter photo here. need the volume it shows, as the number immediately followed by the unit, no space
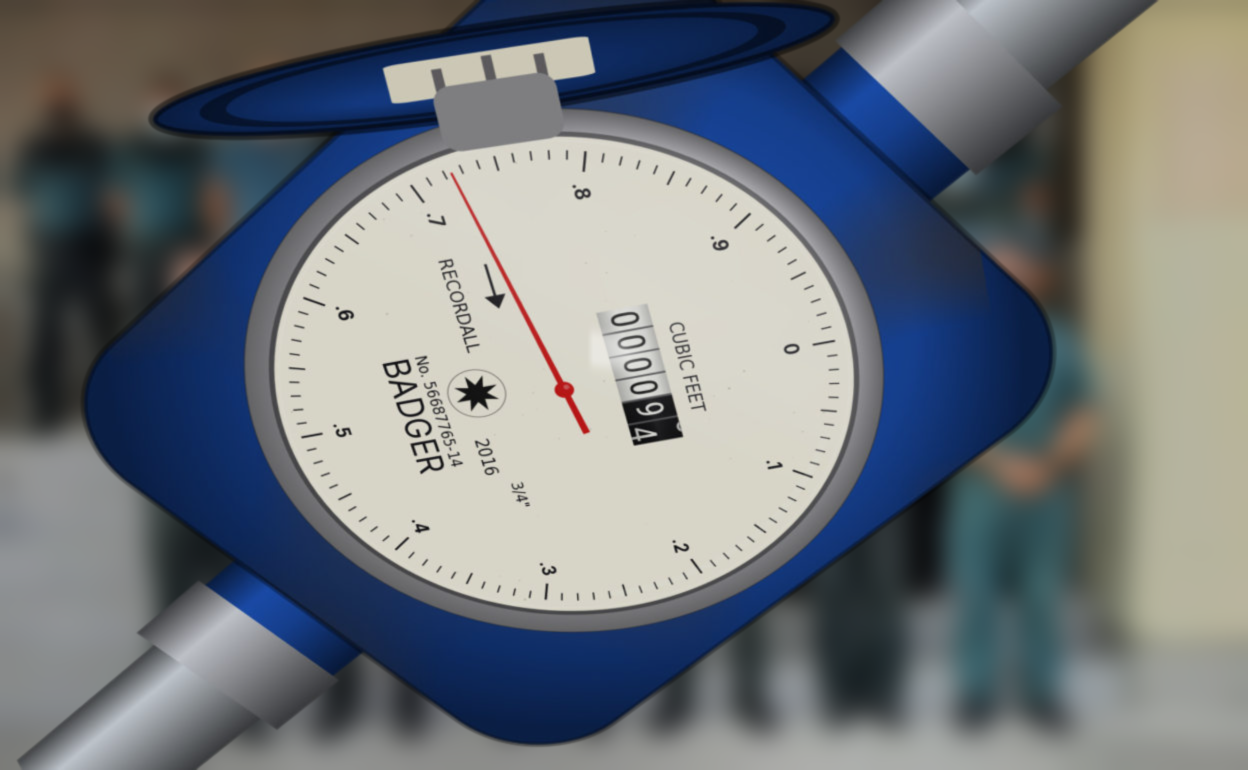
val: 93.72ft³
